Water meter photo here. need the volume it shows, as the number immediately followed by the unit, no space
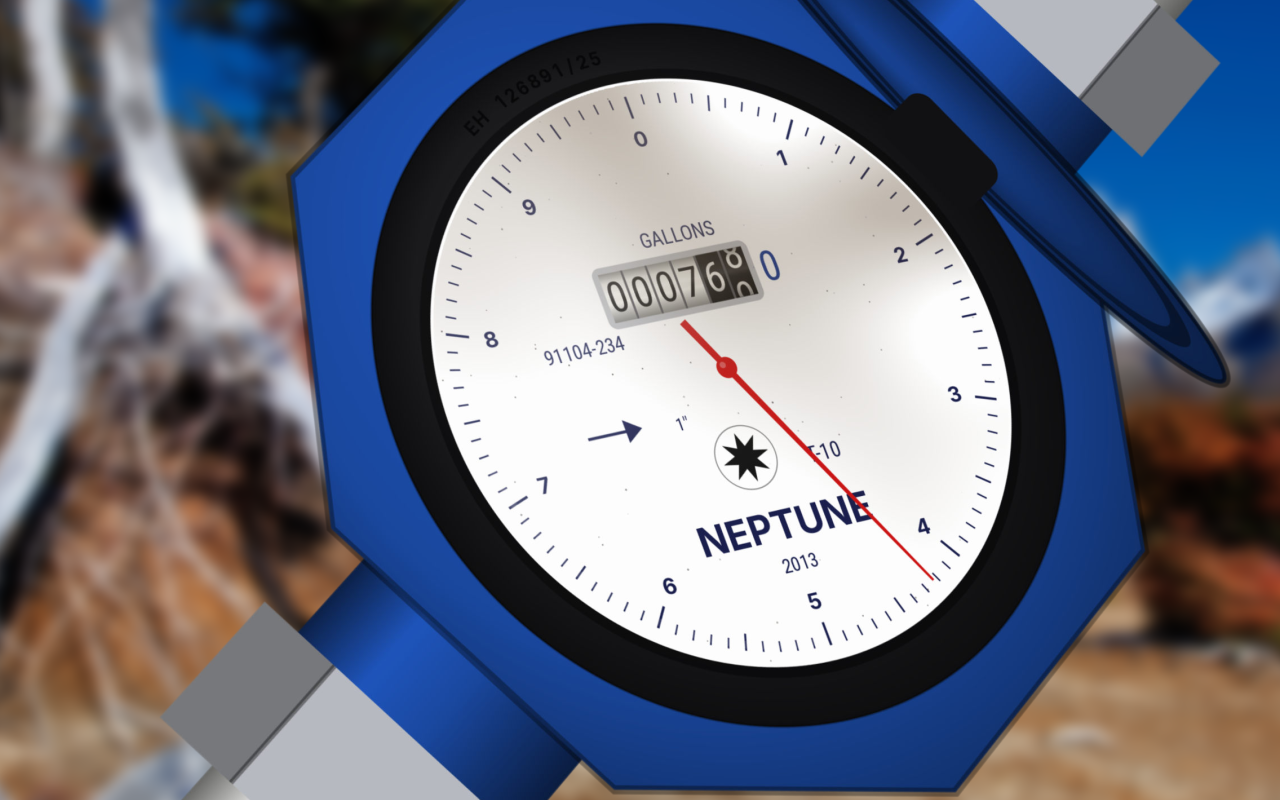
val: 7684.2gal
